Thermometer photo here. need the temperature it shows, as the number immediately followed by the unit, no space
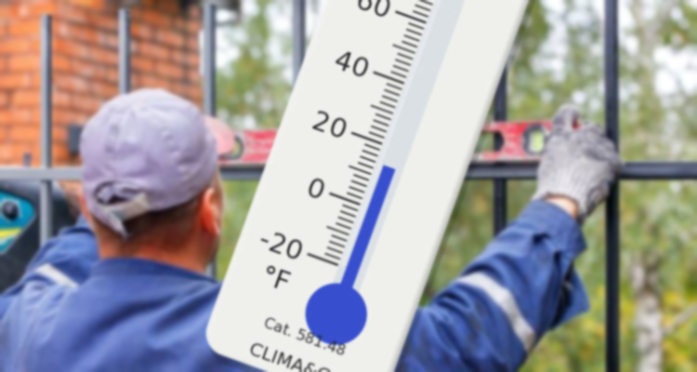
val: 14°F
